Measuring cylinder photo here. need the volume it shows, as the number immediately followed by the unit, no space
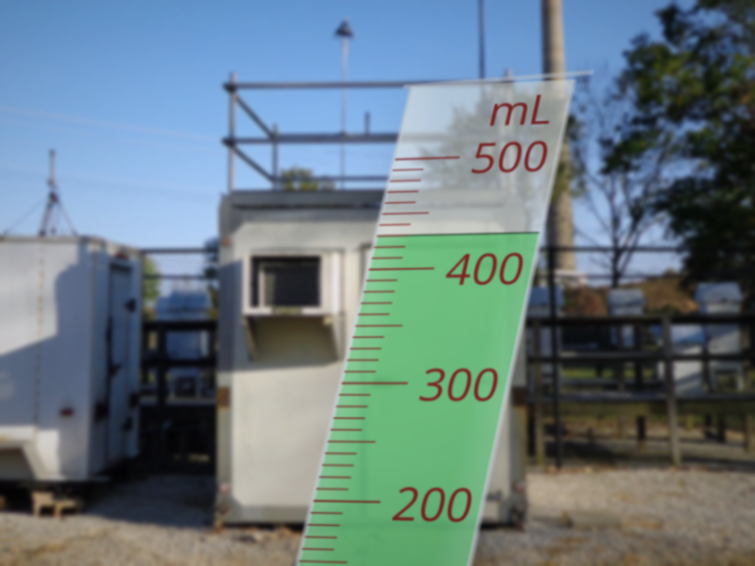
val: 430mL
